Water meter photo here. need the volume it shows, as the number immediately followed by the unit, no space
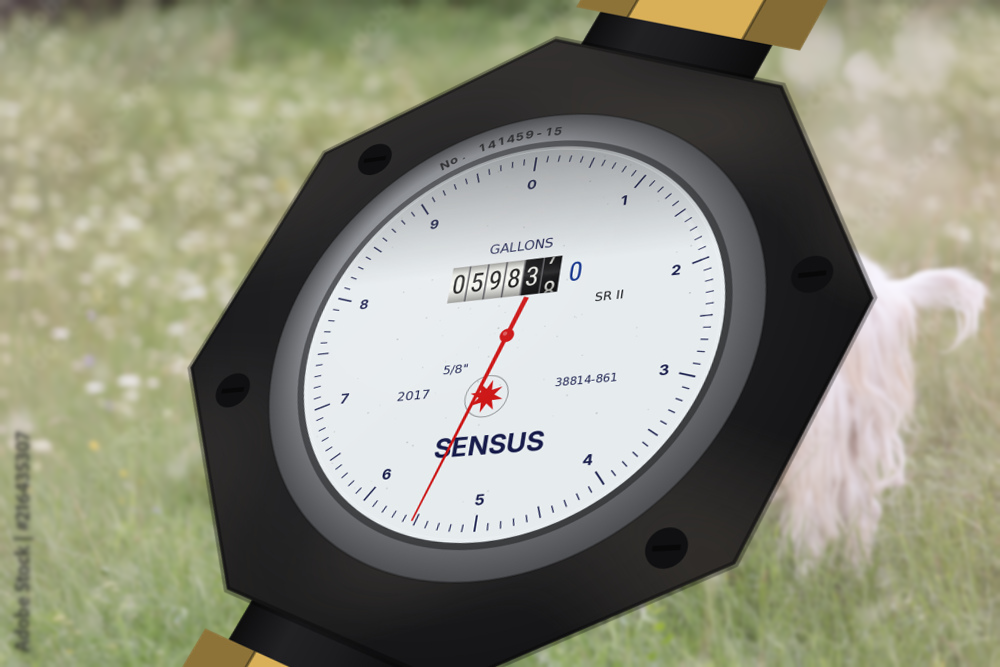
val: 598375.5gal
